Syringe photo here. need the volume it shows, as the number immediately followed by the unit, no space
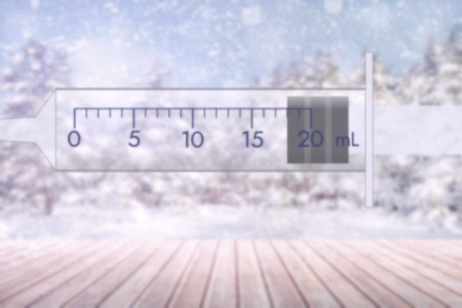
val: 18mL
